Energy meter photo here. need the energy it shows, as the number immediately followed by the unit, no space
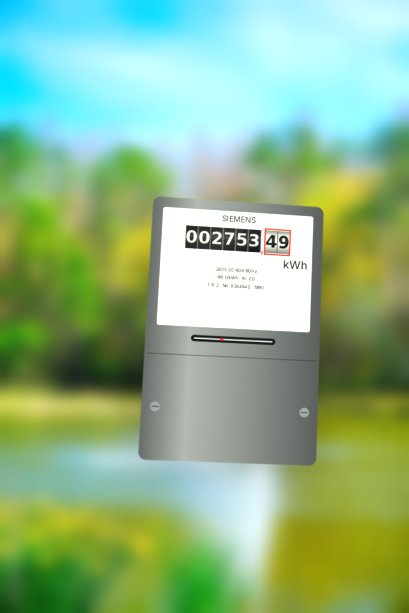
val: 2753.49kWh
